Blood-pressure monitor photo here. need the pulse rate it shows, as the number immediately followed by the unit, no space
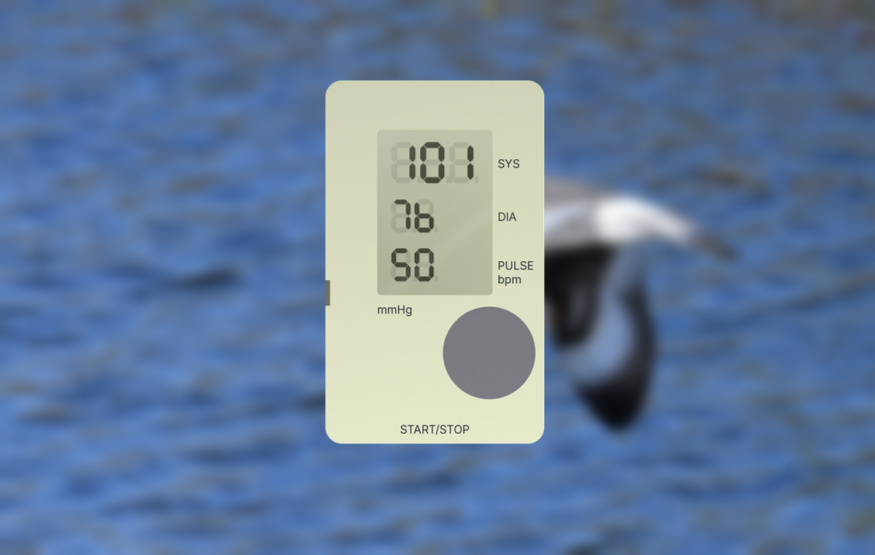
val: 50bpm
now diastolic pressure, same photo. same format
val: 76mmHg
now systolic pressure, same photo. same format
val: 101mmHg
